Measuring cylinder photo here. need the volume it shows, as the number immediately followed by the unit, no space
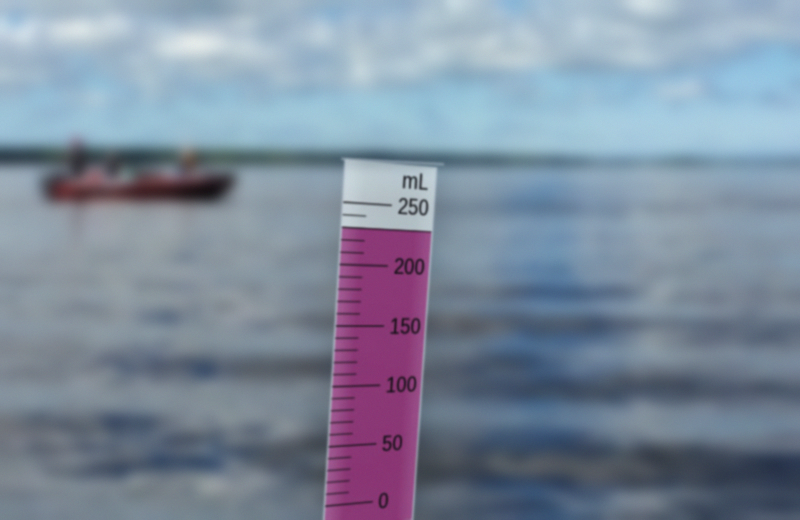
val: 230mL
